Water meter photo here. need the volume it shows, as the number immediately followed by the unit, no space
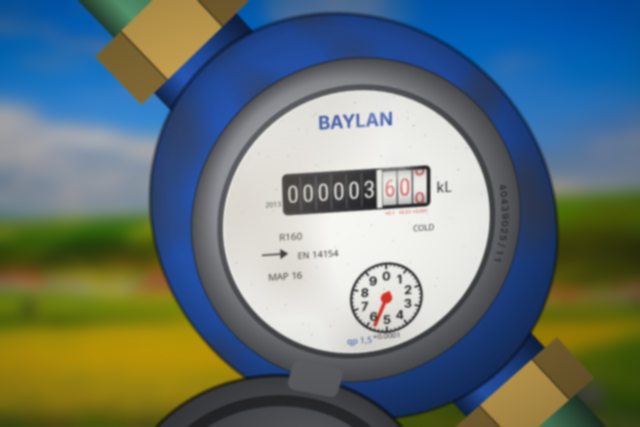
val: 3.6085kL
